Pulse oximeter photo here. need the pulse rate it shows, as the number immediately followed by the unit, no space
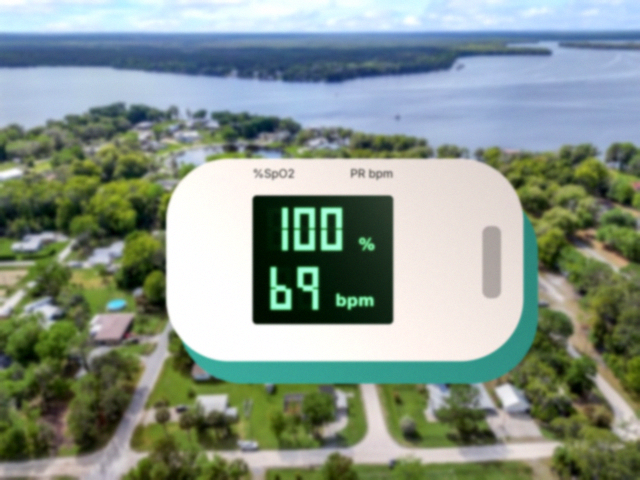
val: 69bpm
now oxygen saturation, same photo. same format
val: 100%
